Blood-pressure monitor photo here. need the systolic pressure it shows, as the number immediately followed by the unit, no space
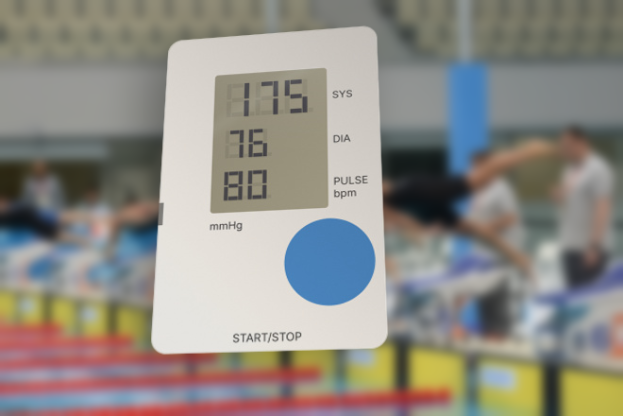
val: 175mmHg
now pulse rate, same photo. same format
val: 80bpm
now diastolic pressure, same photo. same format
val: 76mmHg
